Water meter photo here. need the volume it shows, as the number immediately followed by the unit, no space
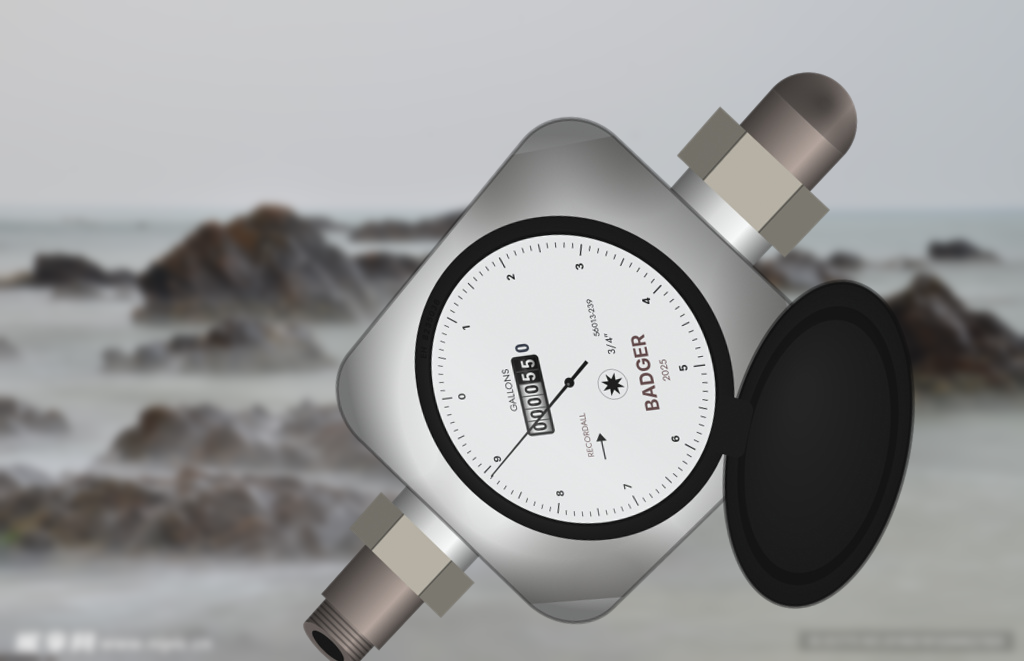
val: 548.9gal
